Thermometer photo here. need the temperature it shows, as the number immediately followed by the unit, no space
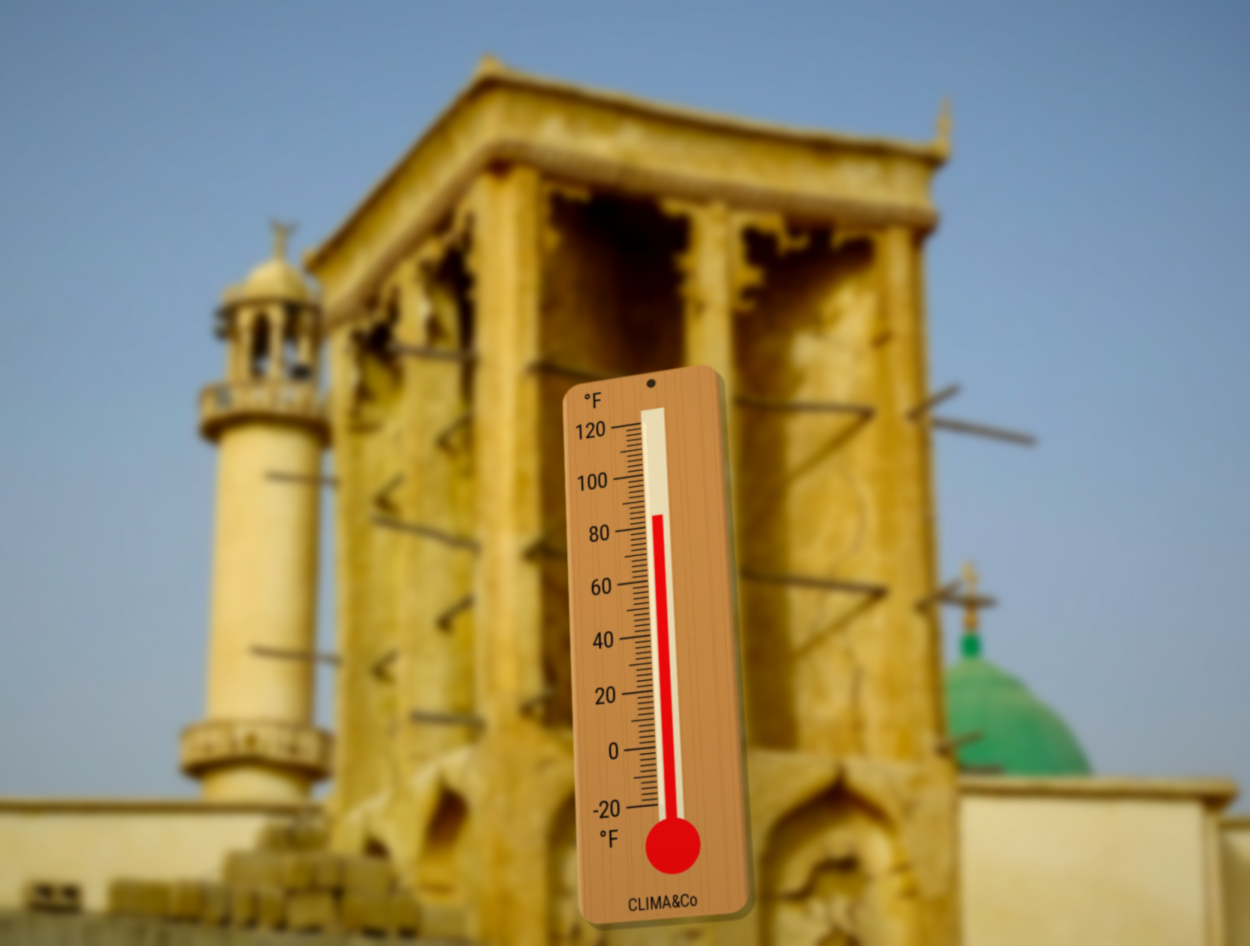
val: 84°F
